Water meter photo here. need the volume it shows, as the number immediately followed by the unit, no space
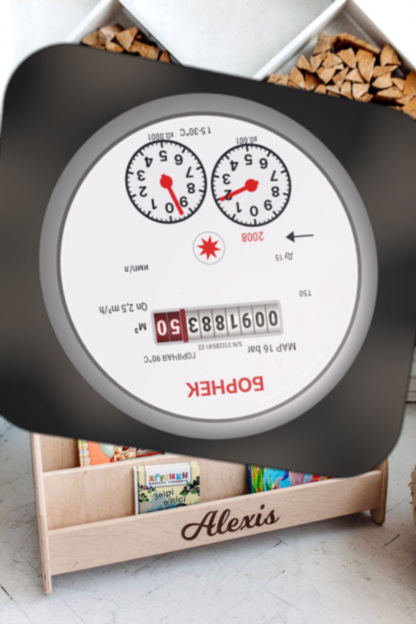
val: 91883.5019m³
